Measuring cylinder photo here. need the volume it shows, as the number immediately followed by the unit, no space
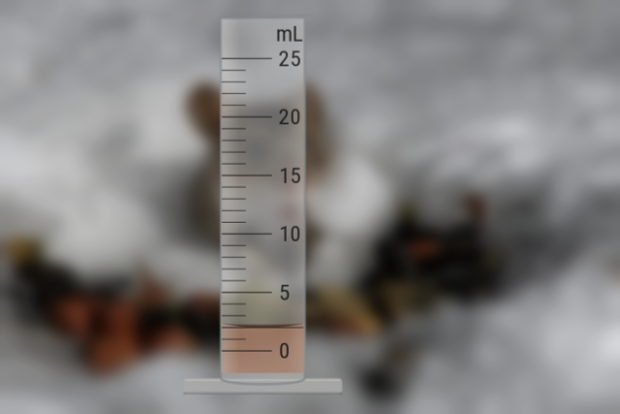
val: 2mL
